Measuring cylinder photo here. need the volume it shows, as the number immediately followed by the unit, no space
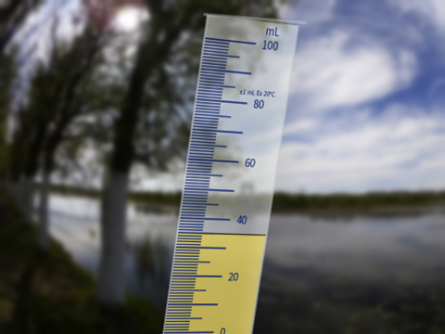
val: 35mL
